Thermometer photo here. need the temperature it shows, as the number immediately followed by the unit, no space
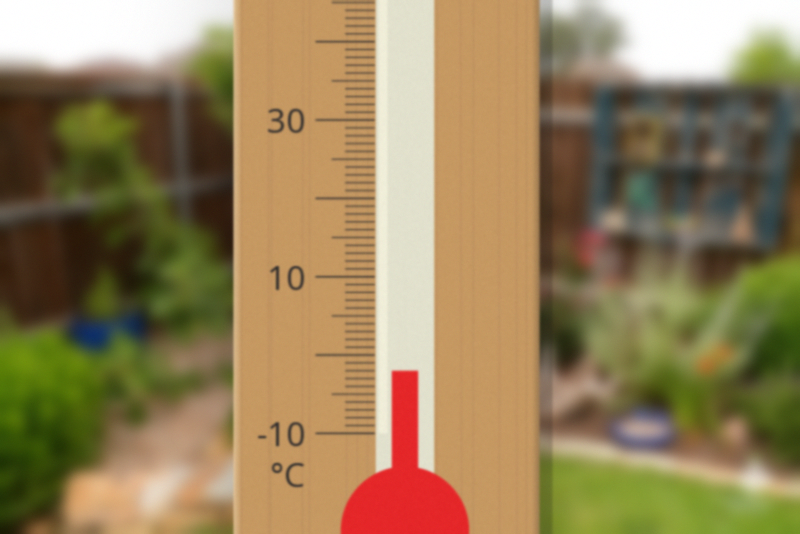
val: -2°C
